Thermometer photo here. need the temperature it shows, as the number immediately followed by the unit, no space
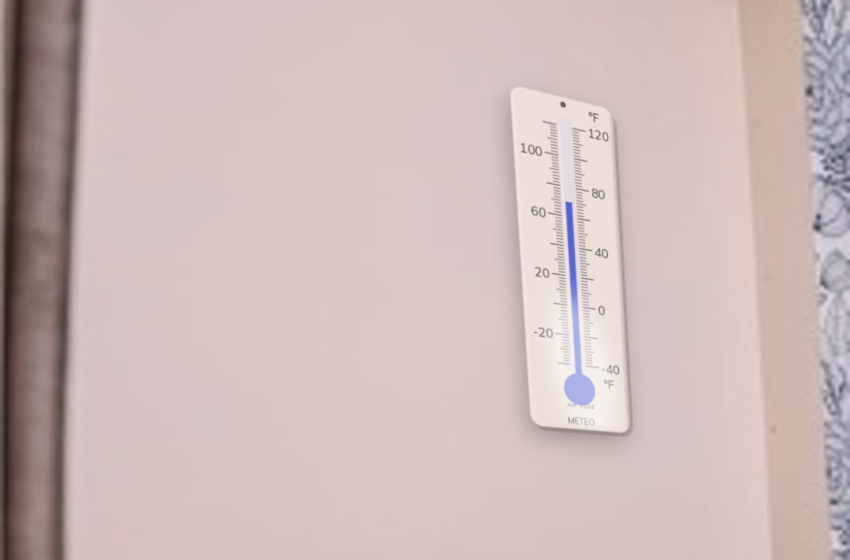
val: 70°F
